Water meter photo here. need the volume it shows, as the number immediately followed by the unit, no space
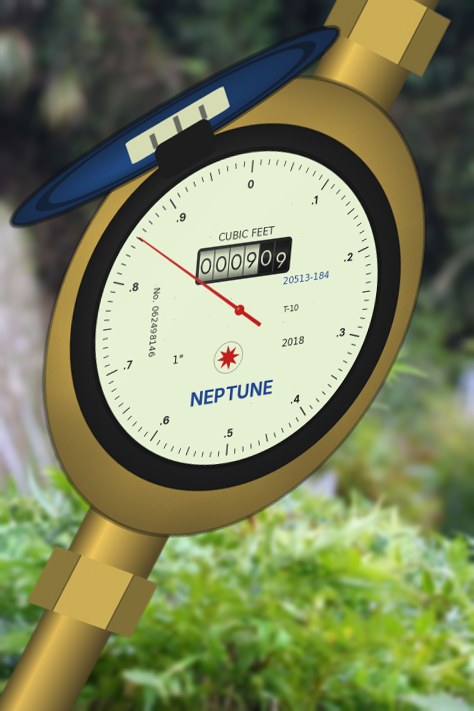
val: 908.85ft³
